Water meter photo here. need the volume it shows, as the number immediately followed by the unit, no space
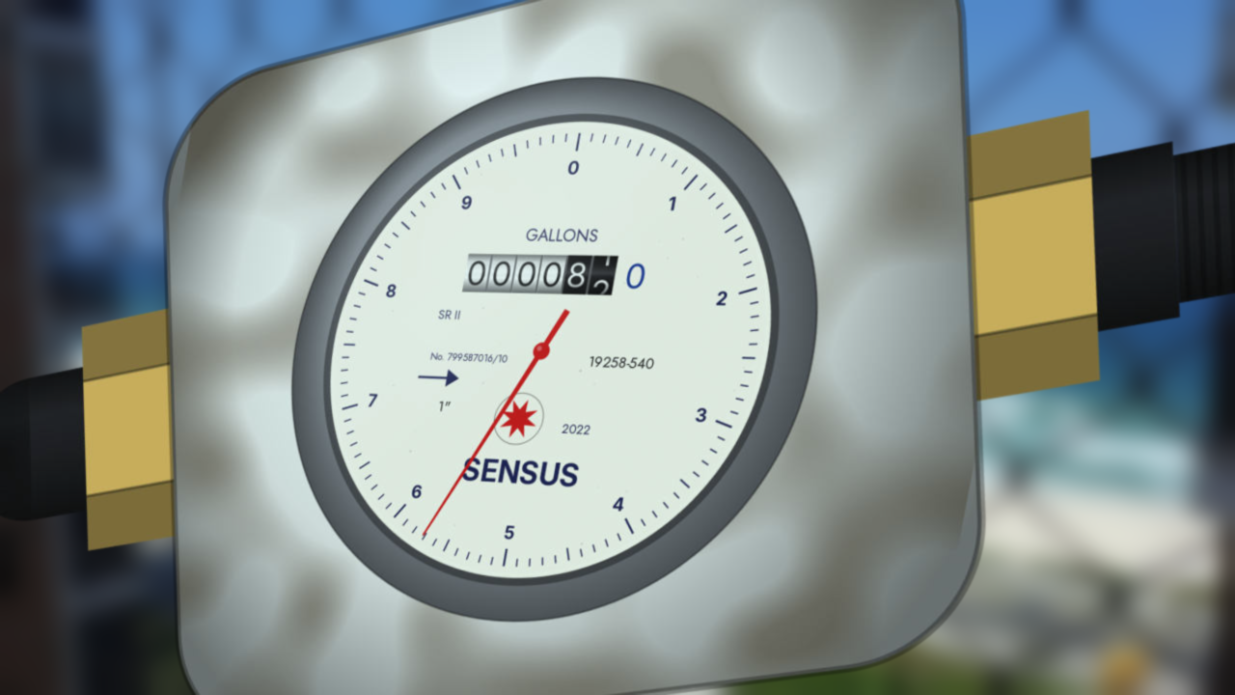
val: 815.7gal
